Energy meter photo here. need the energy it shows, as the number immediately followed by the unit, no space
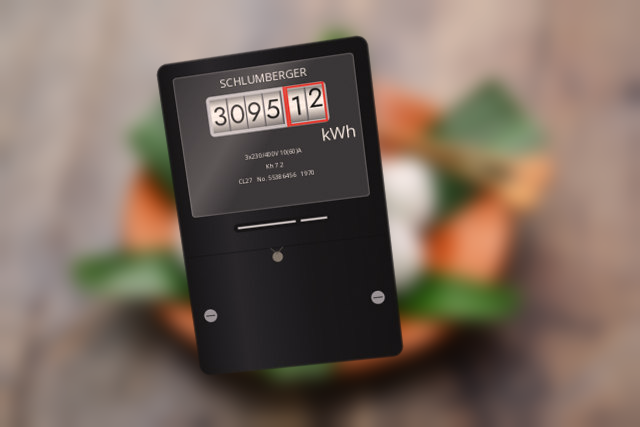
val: 3095.12kWh
